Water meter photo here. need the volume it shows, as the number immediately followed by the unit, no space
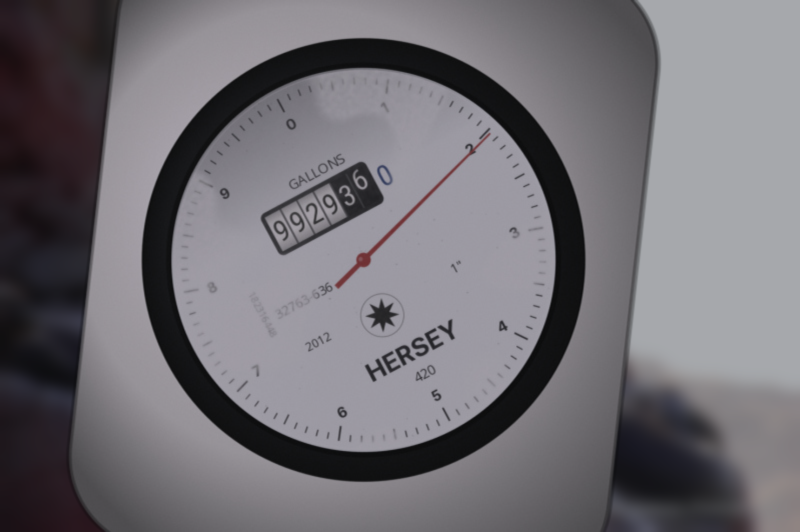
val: 9929362.0gal
